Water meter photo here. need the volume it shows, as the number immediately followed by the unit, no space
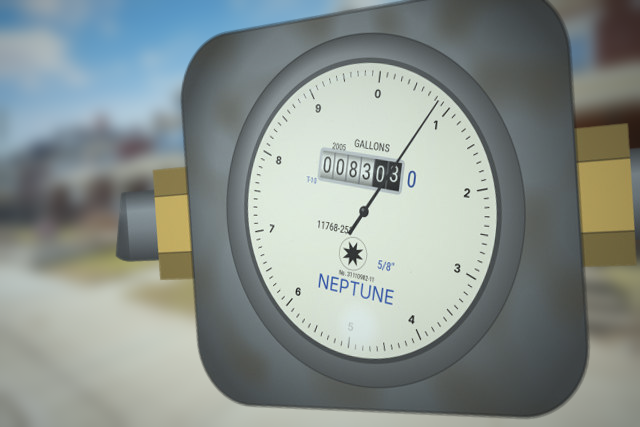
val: 83030.8gal
